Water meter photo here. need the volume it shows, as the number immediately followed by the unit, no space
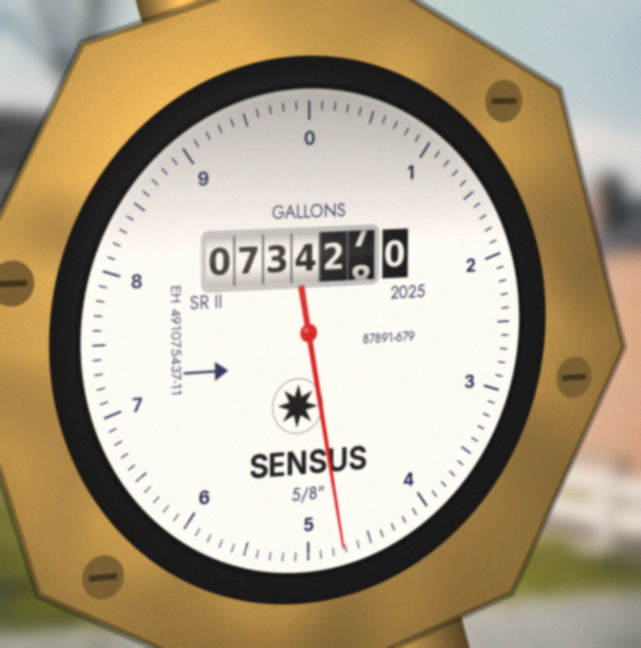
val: 734274.7gal
